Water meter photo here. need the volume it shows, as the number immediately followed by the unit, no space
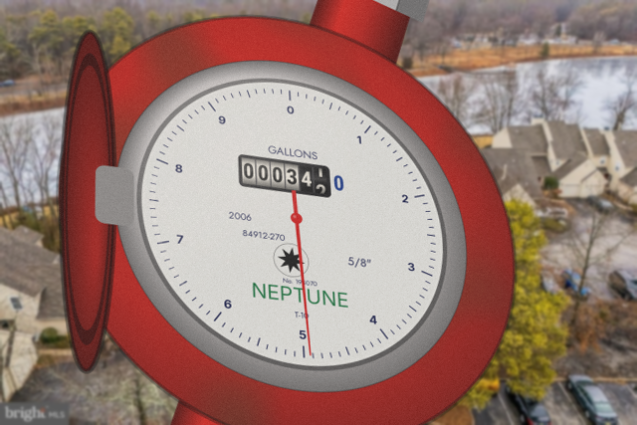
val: 3414.9gal
